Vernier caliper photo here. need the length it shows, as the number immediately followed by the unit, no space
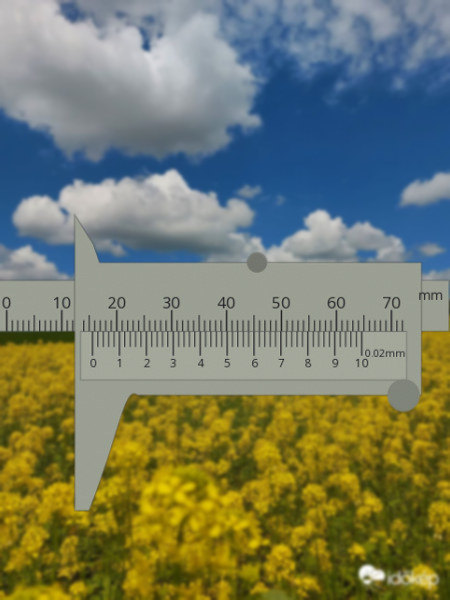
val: 15.6mm
